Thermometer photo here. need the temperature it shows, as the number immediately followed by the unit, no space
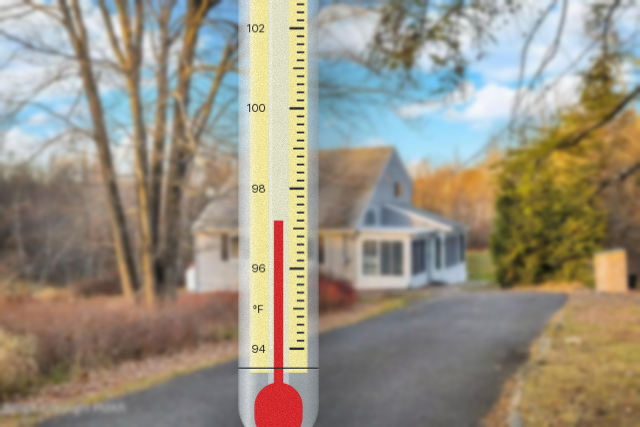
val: 97.2°F
